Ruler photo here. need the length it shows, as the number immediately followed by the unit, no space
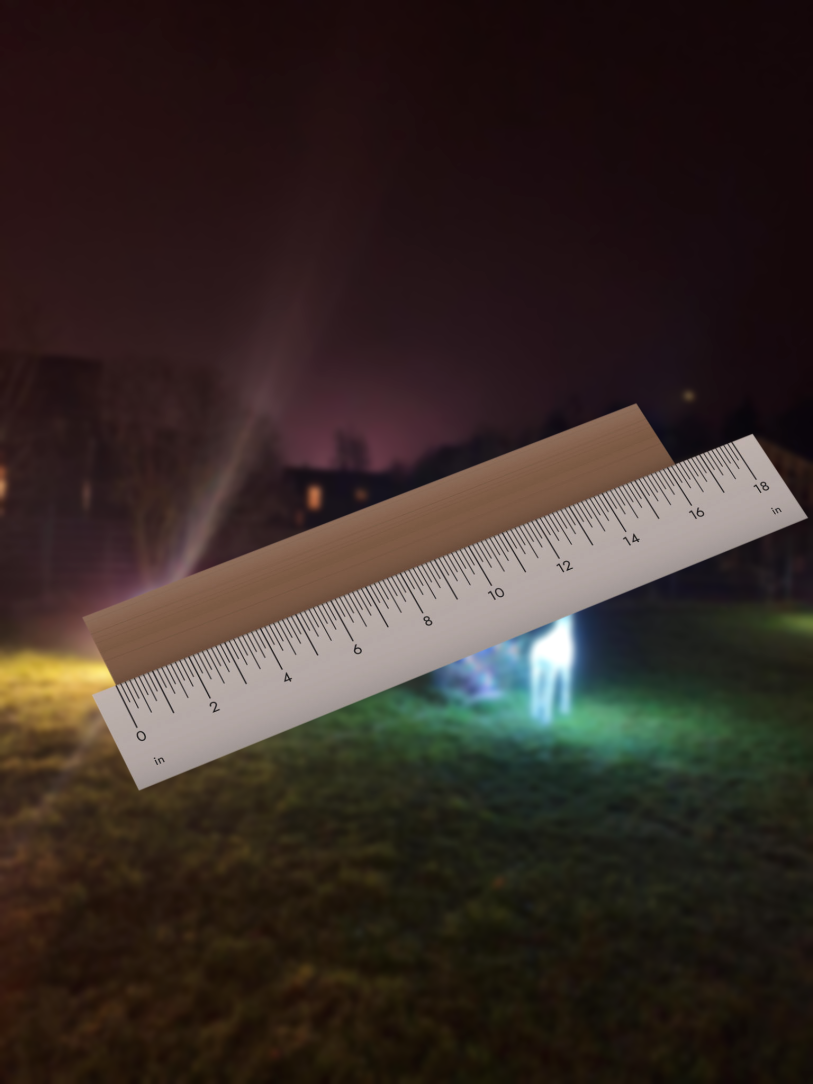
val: 16.25in
